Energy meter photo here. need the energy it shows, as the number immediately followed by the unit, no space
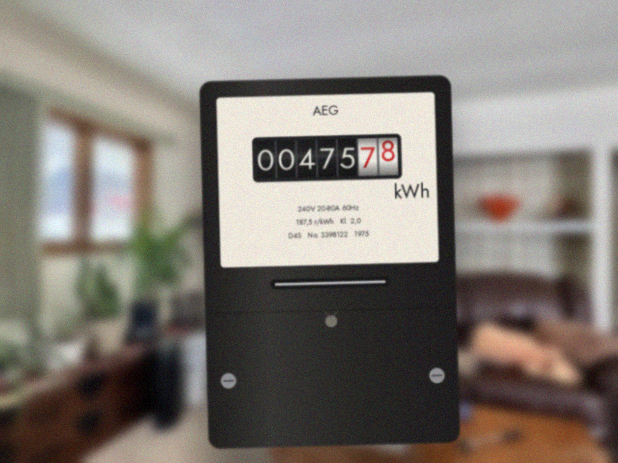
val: 475.78kWh
